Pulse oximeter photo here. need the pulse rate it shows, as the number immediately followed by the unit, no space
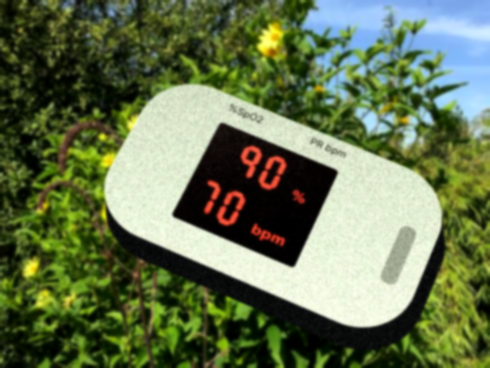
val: 70bpm
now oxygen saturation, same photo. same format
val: 90%
